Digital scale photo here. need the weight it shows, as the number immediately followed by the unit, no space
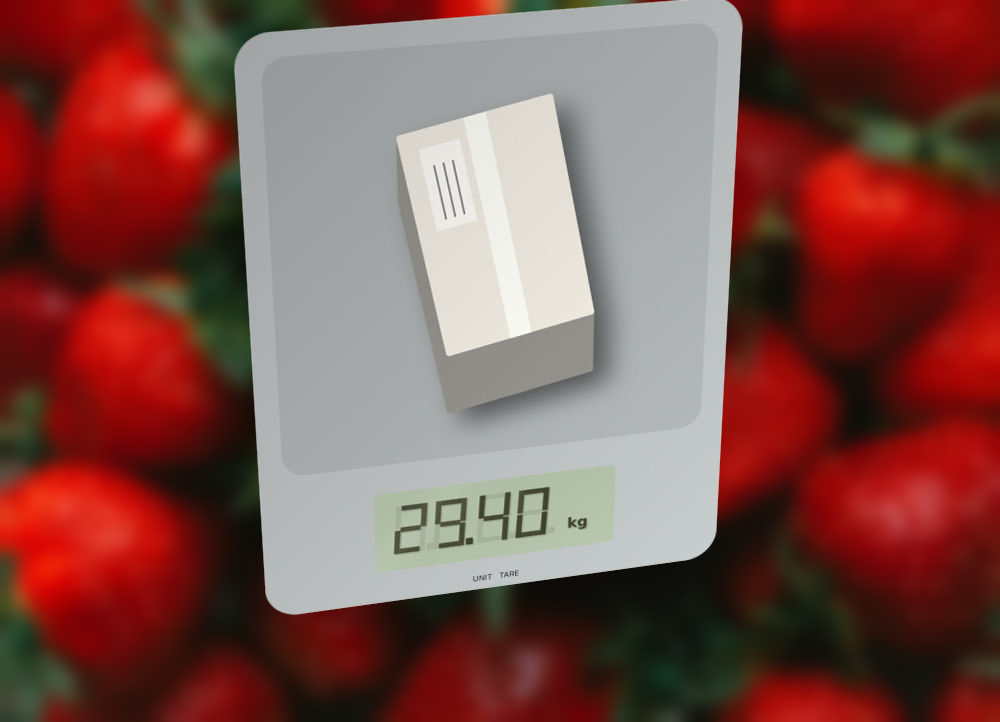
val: 29.40kg
